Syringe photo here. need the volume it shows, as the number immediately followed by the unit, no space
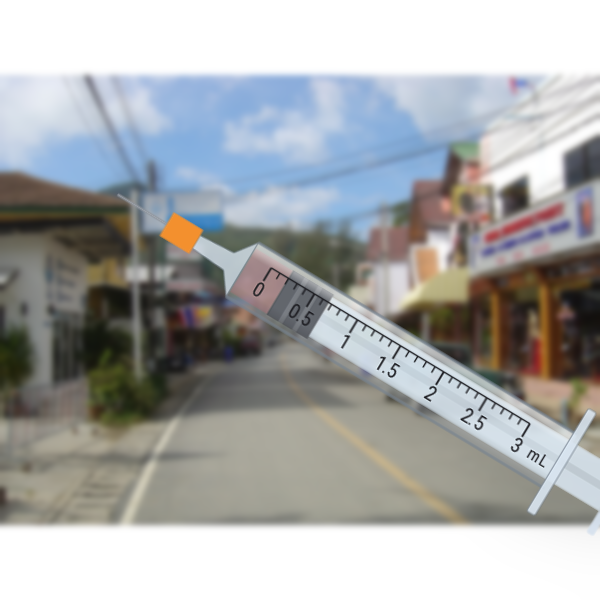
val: 0.2mL
